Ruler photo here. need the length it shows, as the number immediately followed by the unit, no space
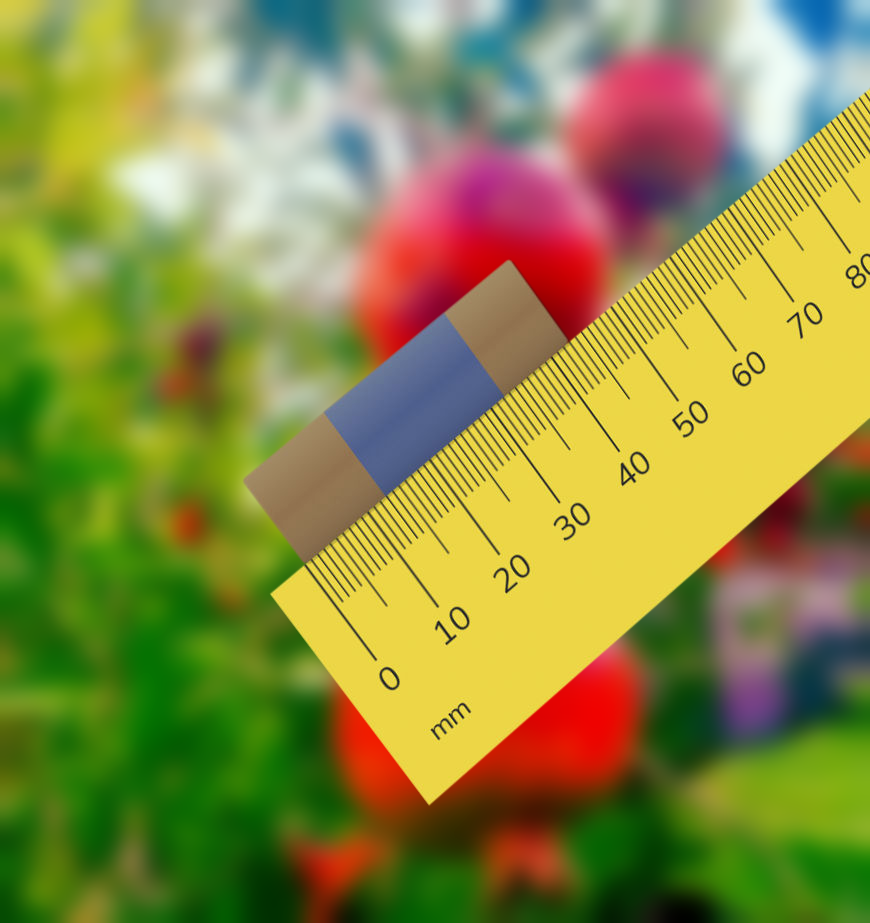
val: 43mm
